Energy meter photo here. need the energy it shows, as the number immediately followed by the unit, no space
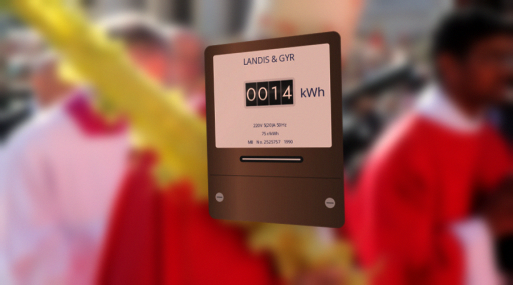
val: 14kWh
